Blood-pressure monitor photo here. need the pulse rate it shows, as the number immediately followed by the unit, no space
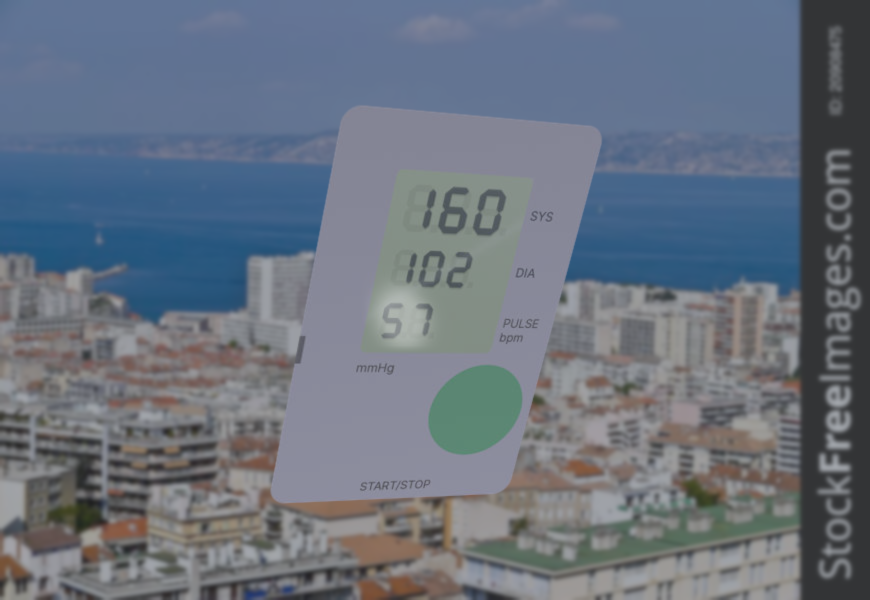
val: 57bpm
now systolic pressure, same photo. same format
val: 160mmHg
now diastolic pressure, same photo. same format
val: 102mmHg
